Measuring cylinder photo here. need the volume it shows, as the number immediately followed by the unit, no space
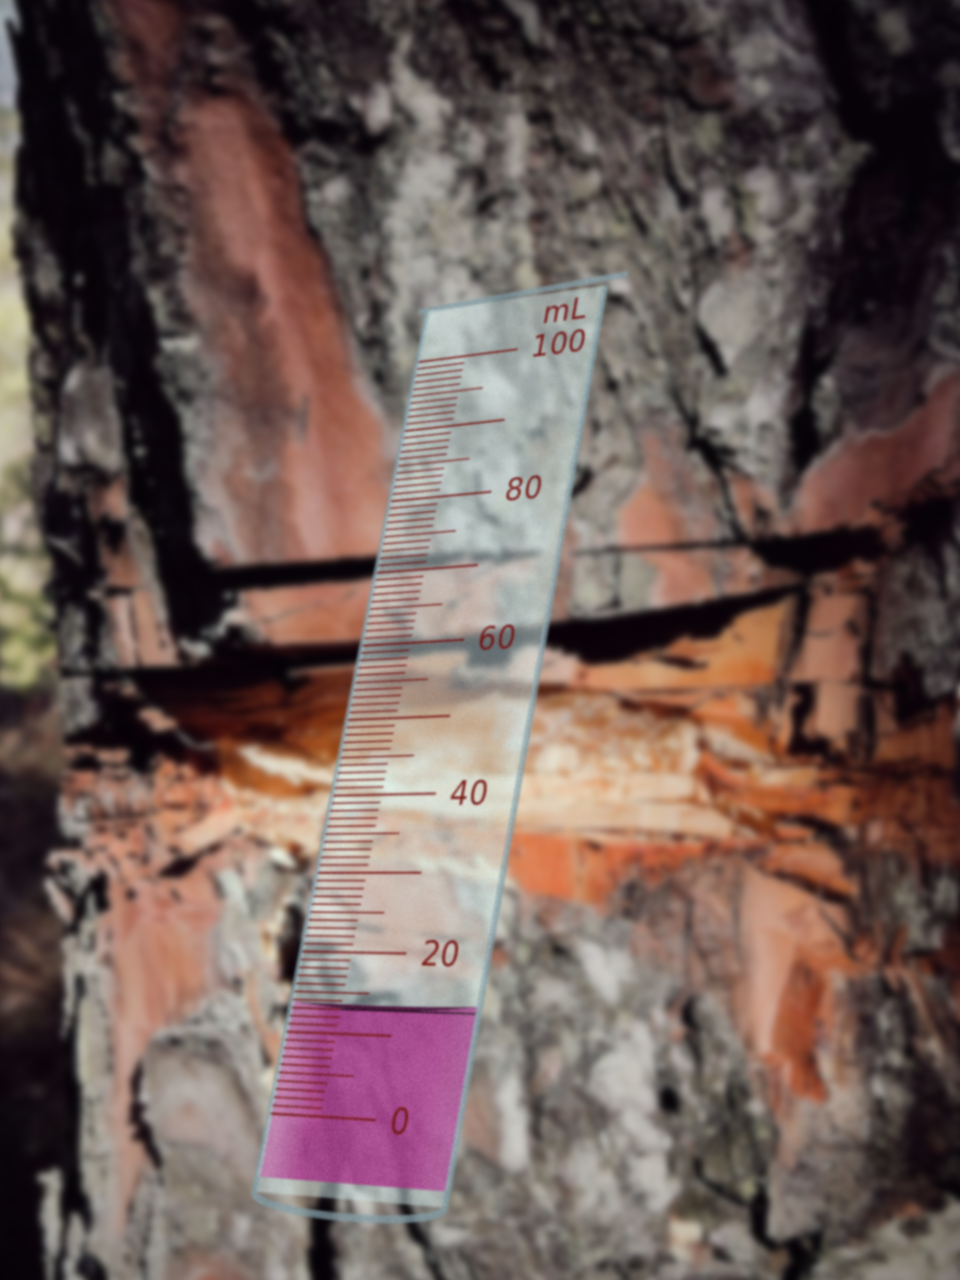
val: 13mL
